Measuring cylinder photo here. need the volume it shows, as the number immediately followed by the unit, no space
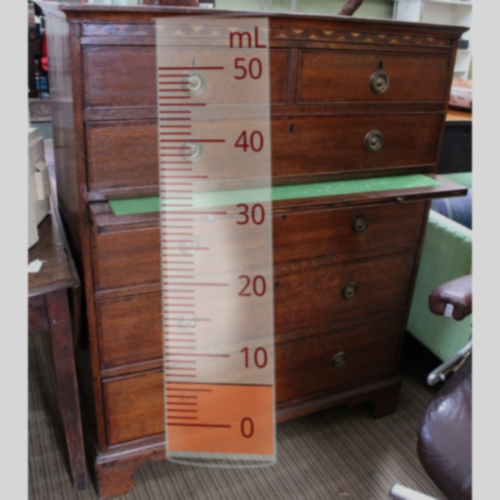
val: 6mL
